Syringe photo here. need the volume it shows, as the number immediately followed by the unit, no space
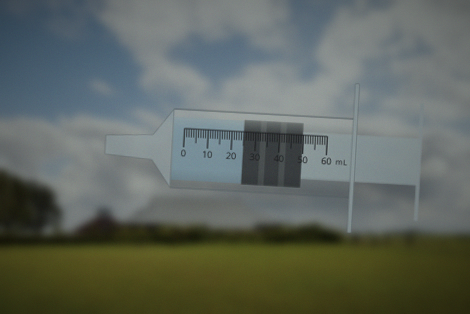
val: 25mL
